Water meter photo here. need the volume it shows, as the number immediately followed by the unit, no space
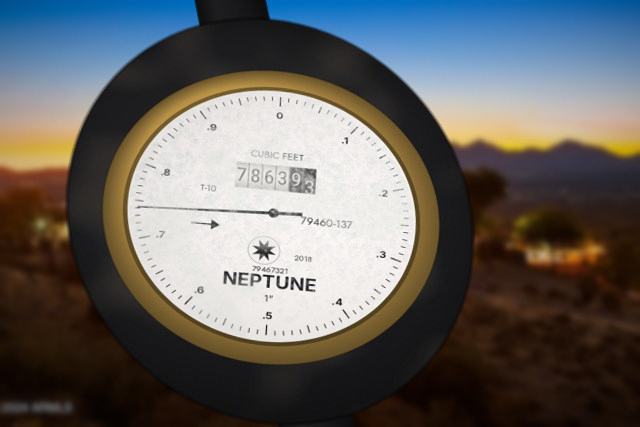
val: 786392.74ft³
